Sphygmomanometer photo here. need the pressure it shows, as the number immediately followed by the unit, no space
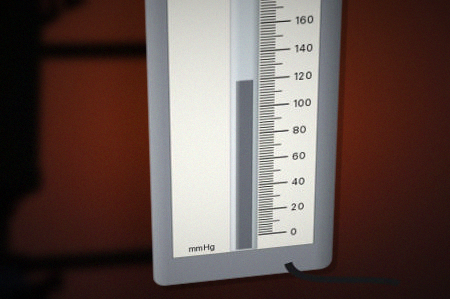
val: 120mmHg
